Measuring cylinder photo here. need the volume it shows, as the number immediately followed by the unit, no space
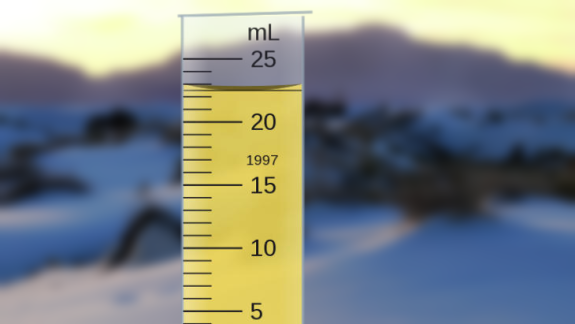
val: 22.5mL
